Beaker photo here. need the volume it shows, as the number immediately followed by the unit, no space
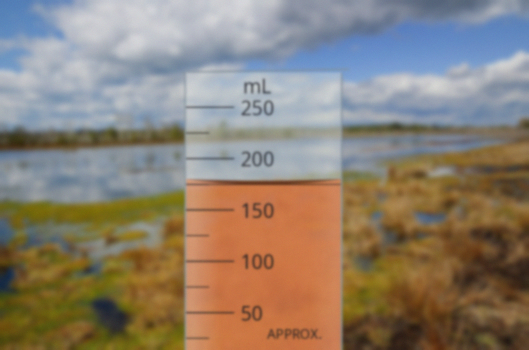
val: 175mL
